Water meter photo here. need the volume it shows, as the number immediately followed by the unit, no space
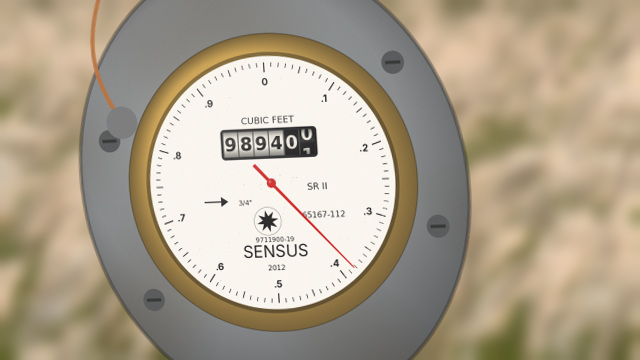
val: 989400.38ft³
